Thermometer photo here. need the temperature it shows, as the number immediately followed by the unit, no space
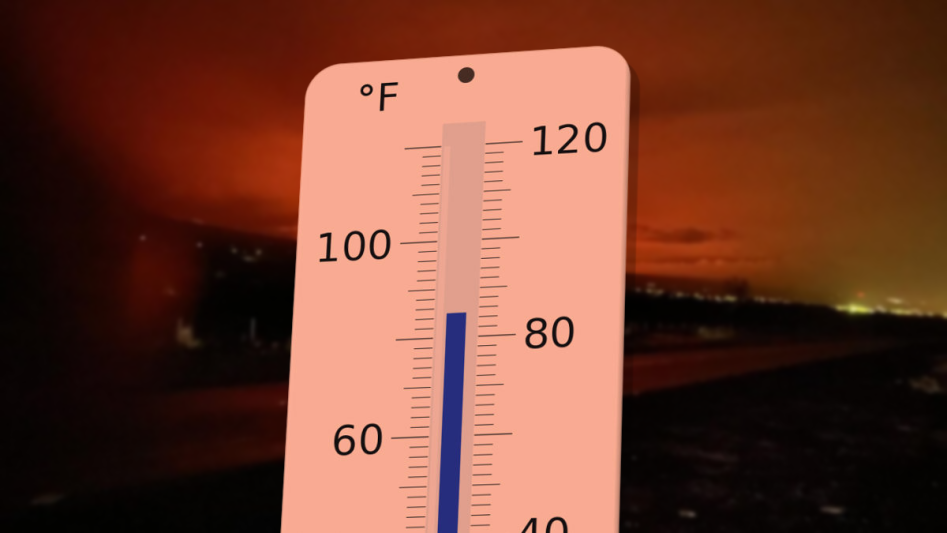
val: 85°F
